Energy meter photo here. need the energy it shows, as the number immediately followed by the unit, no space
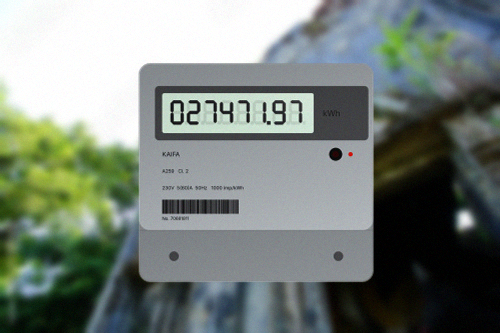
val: 27471.97kWh
